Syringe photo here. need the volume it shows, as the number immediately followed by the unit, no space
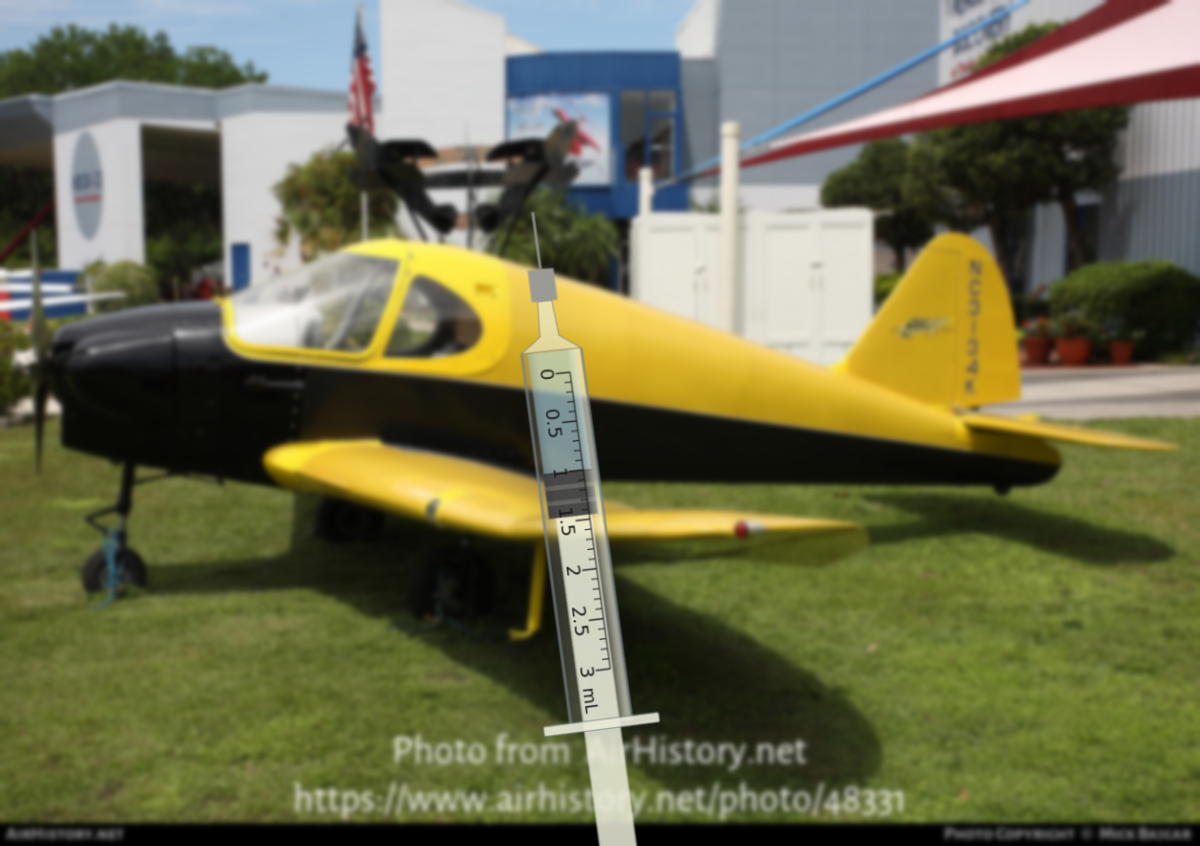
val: 1mL
